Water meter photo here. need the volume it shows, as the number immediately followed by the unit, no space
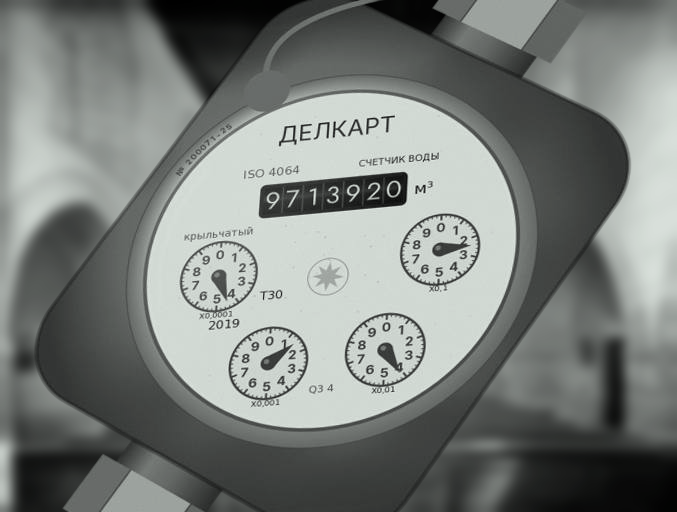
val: 9713920.2414m³
